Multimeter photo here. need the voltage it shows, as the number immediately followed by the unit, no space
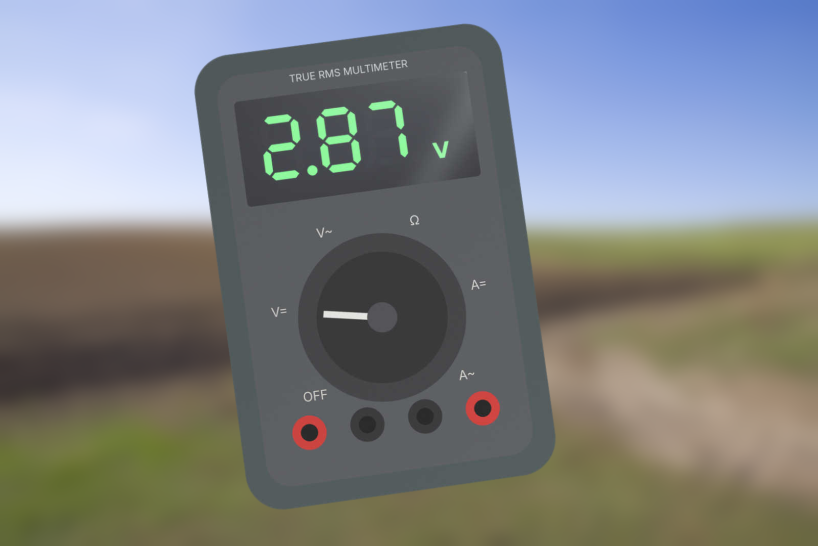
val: 2.87V
